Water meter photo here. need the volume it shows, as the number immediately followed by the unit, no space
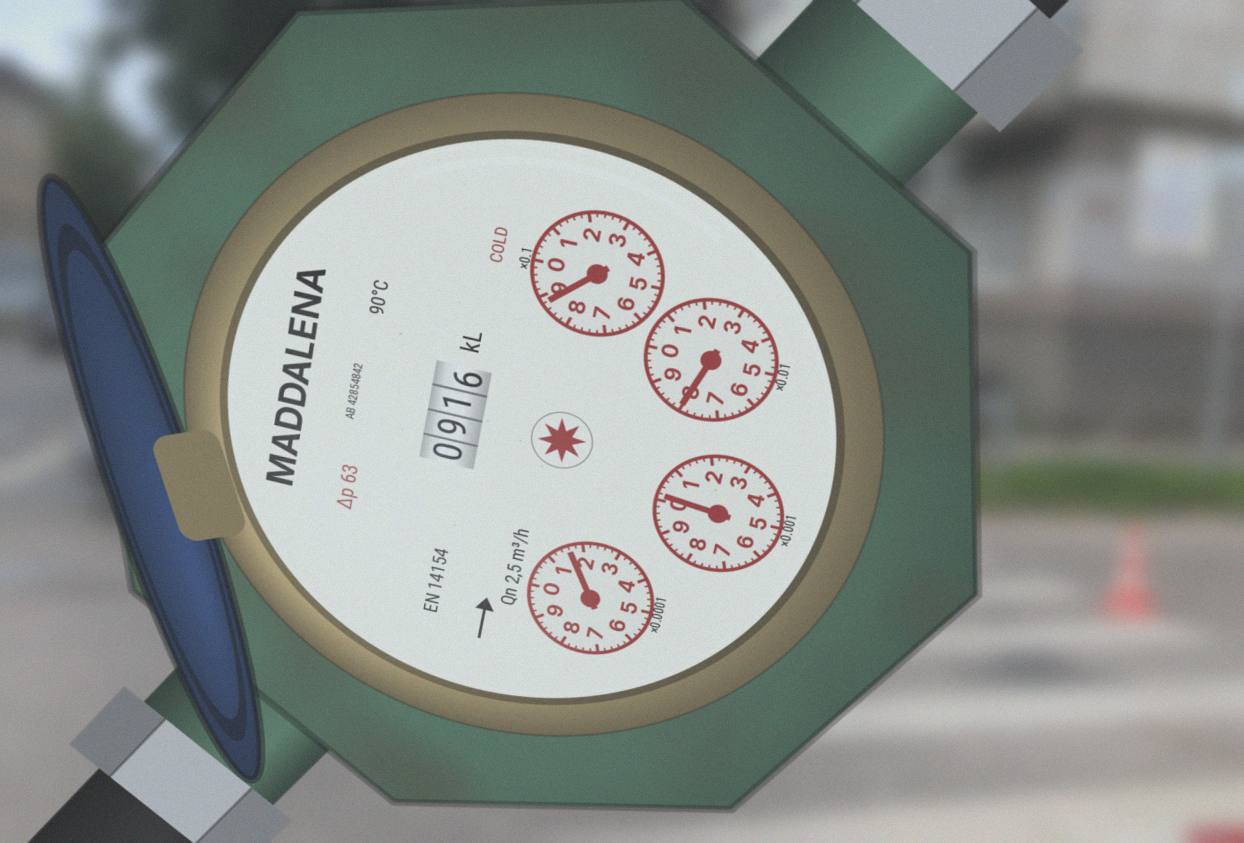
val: 915.8801kL
